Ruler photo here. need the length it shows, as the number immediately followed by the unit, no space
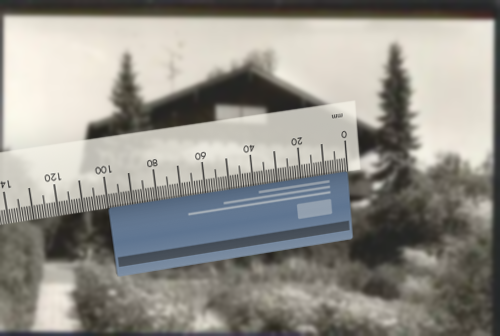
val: 100mm
